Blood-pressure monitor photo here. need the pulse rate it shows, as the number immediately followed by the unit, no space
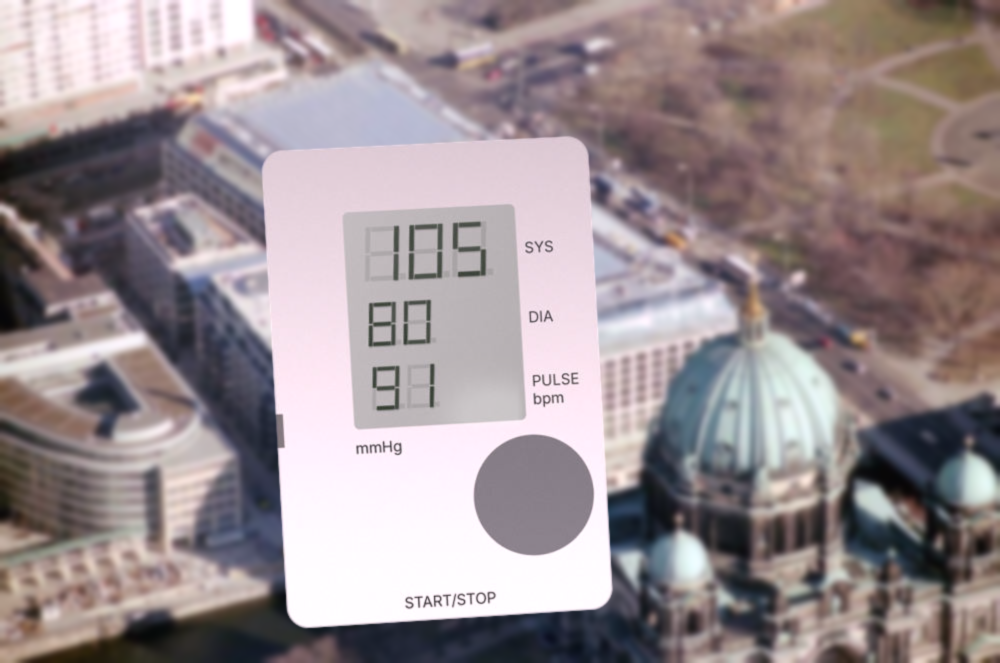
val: 91bpm
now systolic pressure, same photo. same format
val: 105mmHg
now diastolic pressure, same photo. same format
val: 80mmHg
